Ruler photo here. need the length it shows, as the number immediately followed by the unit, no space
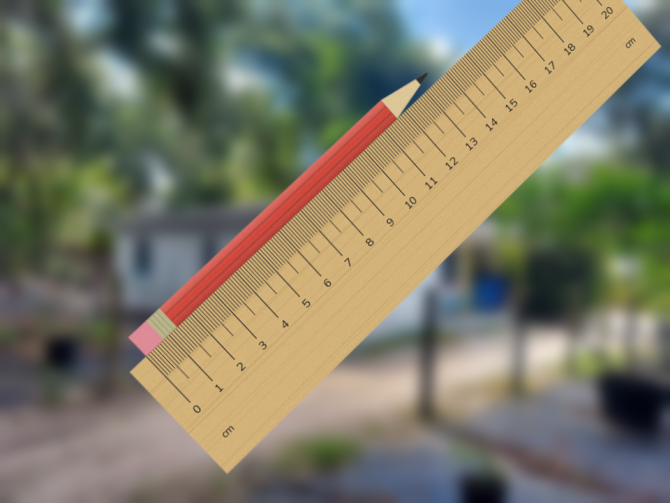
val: 13.5cm
